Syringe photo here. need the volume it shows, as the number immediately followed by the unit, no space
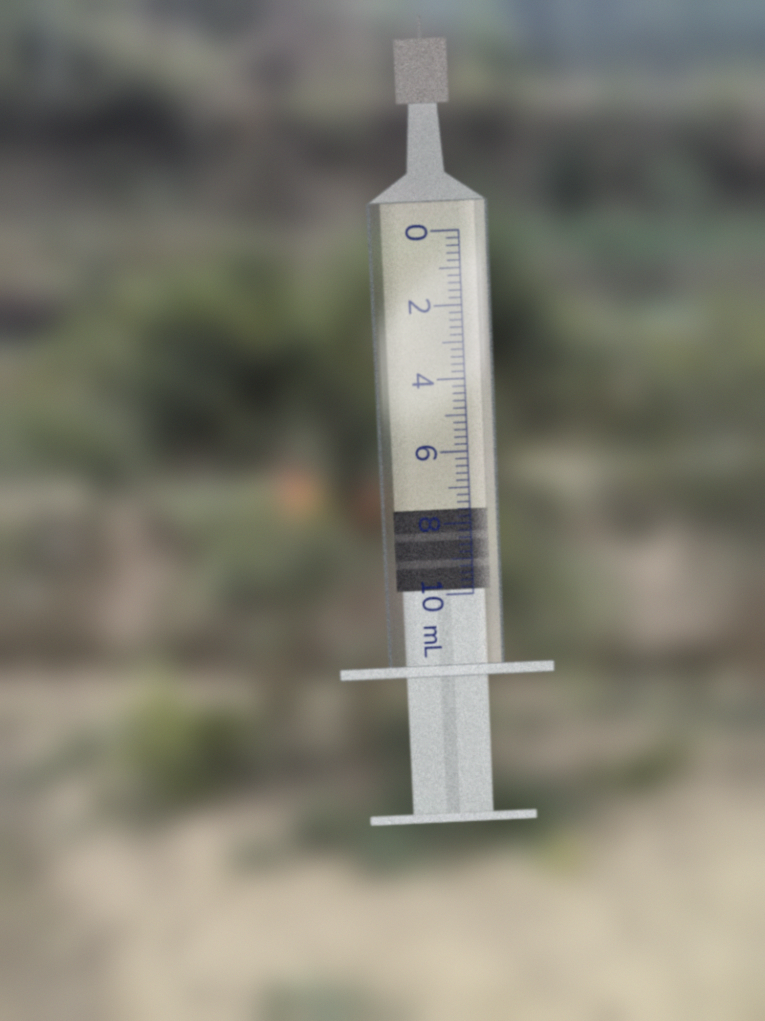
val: 7.6mL
